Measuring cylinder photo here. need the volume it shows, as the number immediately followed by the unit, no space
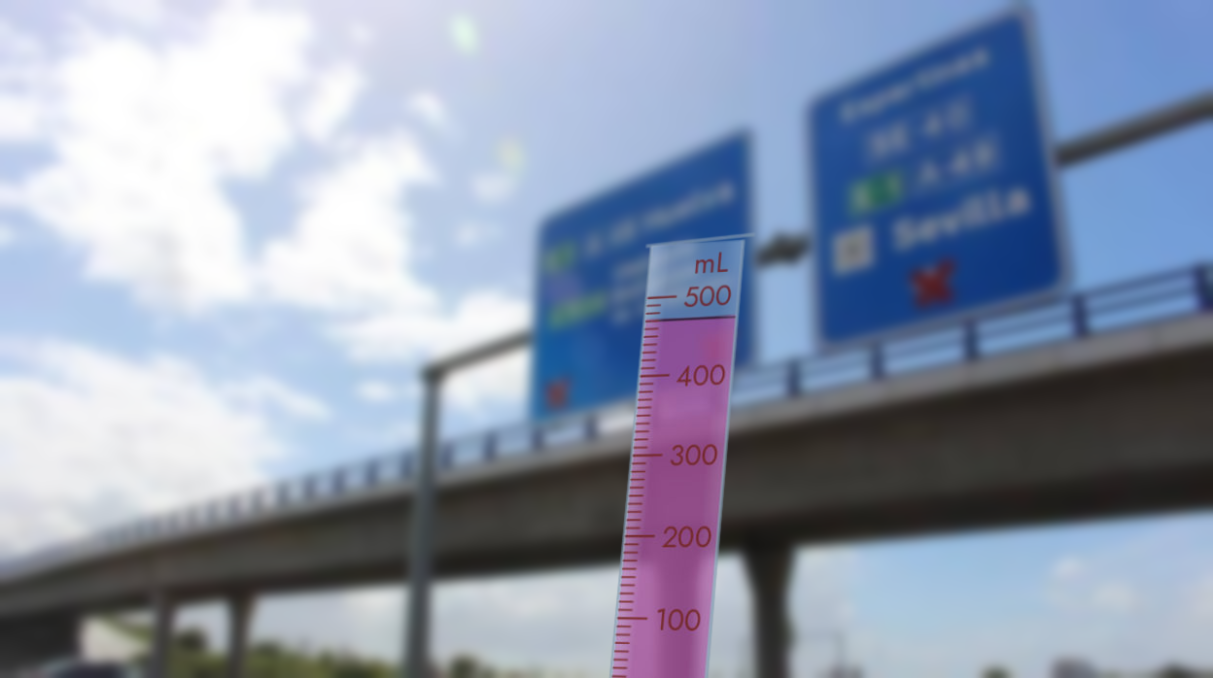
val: 470mL
